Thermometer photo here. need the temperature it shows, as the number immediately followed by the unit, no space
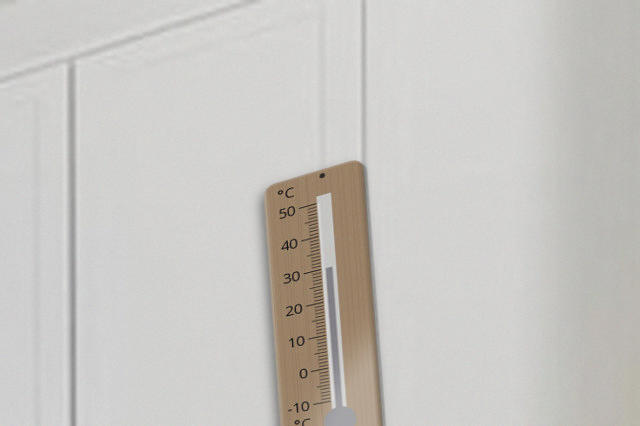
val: 30°C
